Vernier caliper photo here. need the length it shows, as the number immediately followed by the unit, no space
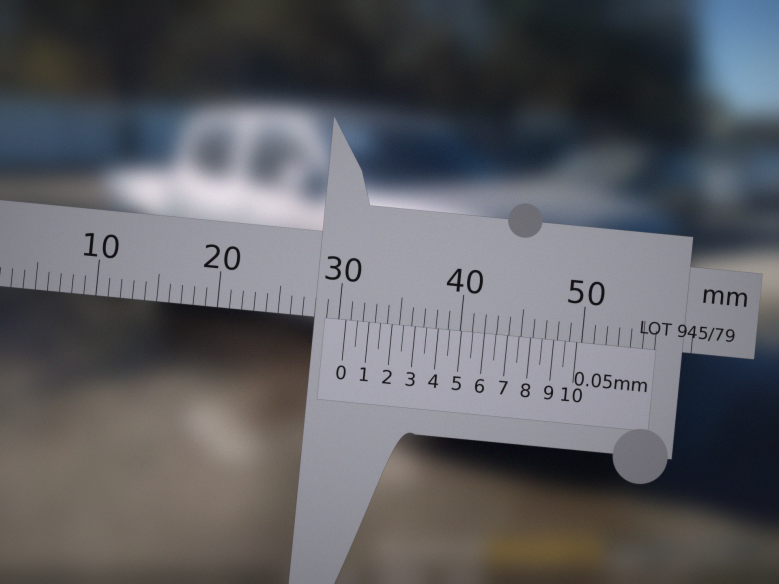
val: 30.6mm
